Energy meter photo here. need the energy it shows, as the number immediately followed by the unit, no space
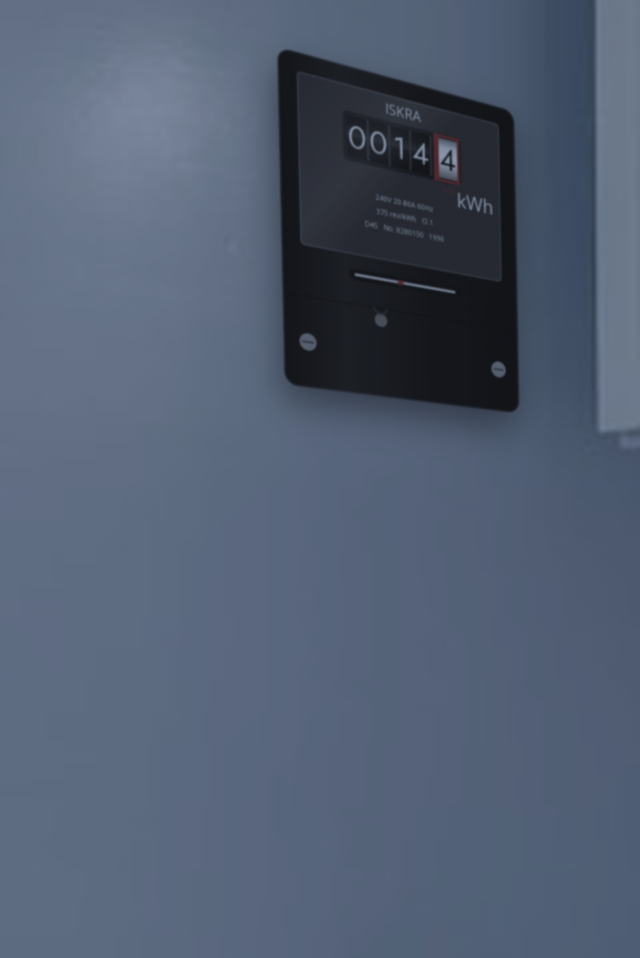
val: 14.4kWh
